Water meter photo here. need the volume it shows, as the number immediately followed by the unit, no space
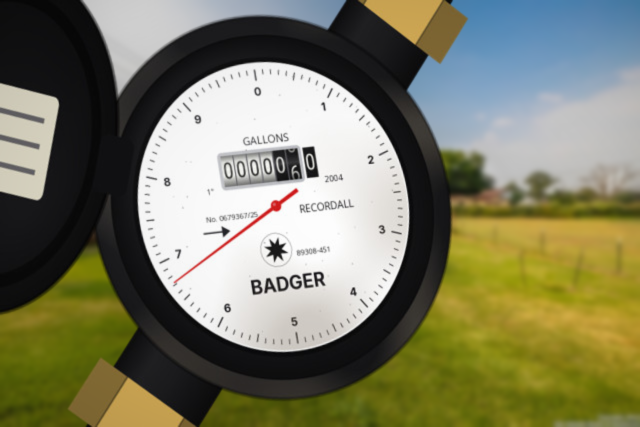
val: 56.7gal
